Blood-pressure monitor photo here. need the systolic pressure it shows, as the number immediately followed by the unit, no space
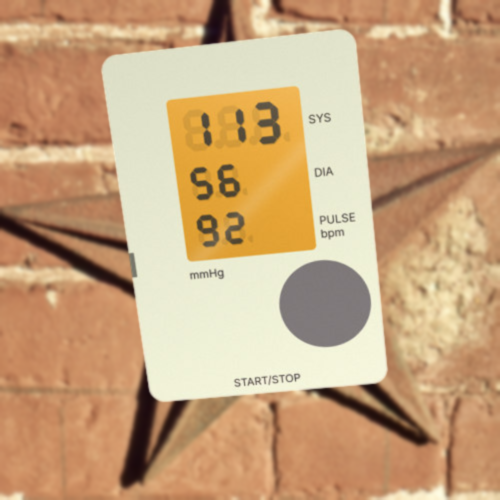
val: 113mmHg
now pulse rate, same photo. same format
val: 92bpm
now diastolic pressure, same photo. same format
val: 56mmHg
